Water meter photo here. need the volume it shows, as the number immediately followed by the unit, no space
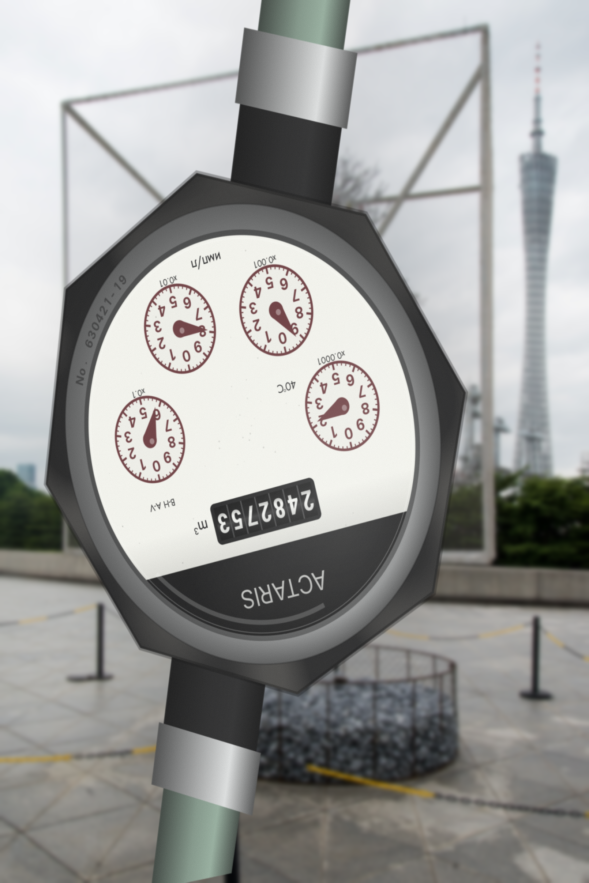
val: 2482753.5792m³
